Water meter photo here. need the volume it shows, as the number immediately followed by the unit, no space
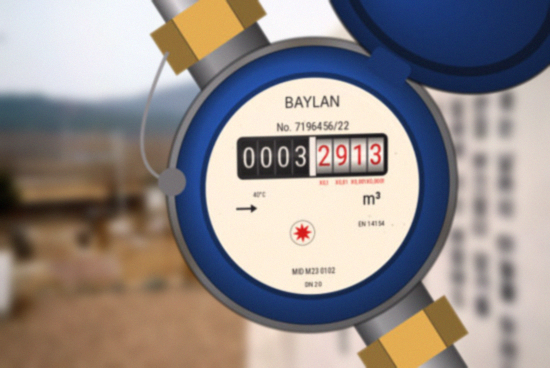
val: 3.2913m³
